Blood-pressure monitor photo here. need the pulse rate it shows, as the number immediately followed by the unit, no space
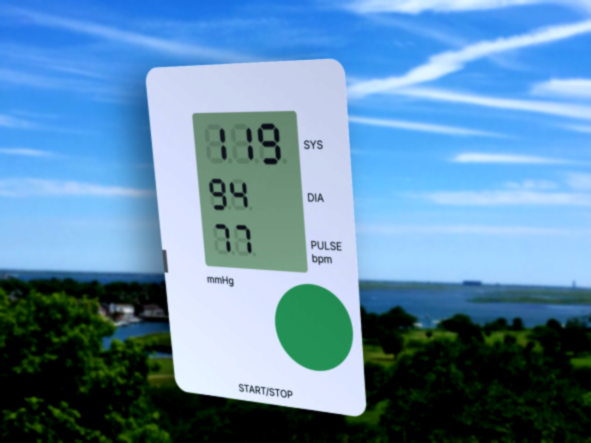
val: 77bpm
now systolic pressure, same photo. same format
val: 119mmHg
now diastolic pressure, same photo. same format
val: 94mmHg
